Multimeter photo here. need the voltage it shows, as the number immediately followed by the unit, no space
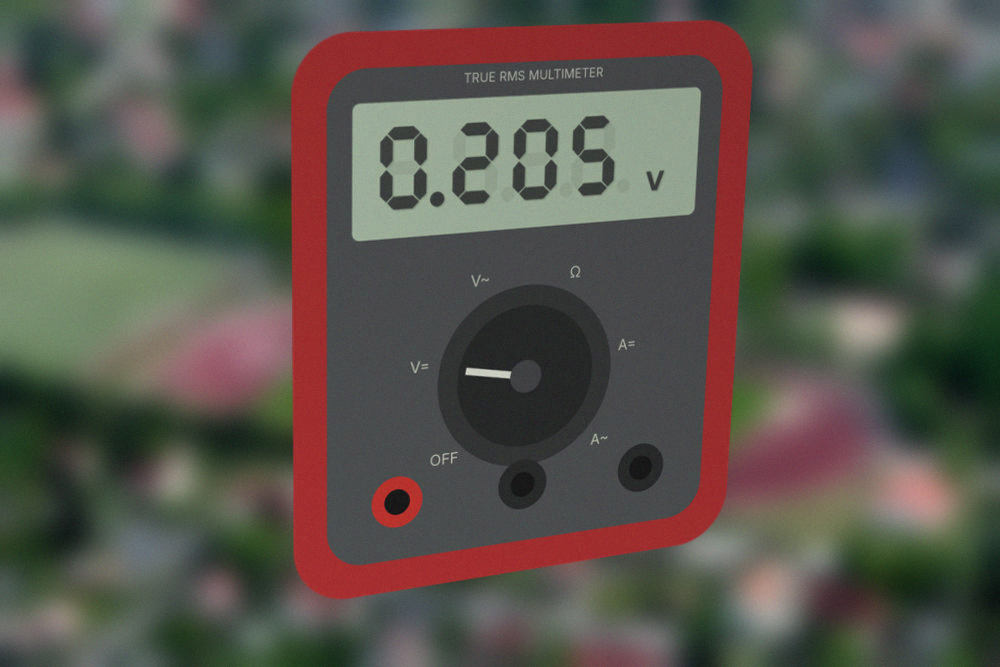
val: 0.205V
